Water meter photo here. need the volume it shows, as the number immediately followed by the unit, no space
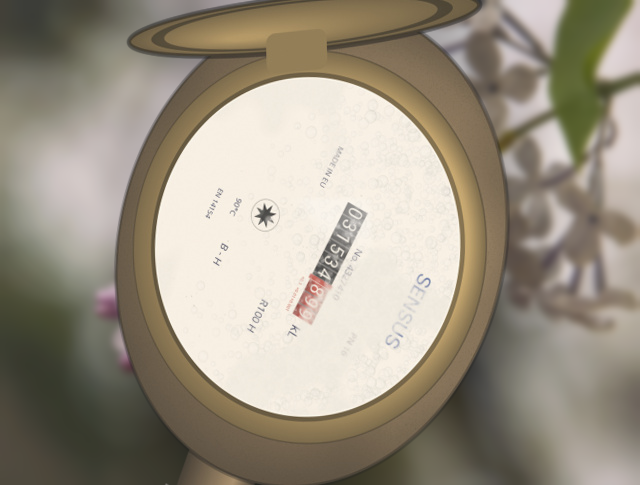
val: 31534.899kL
